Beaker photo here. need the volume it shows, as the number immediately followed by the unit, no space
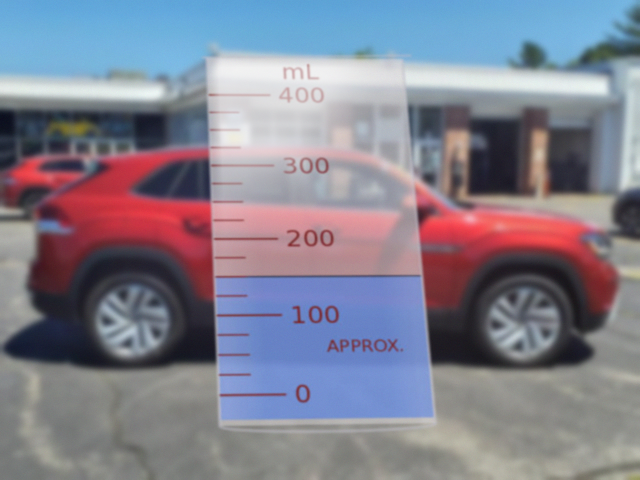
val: 150mL
